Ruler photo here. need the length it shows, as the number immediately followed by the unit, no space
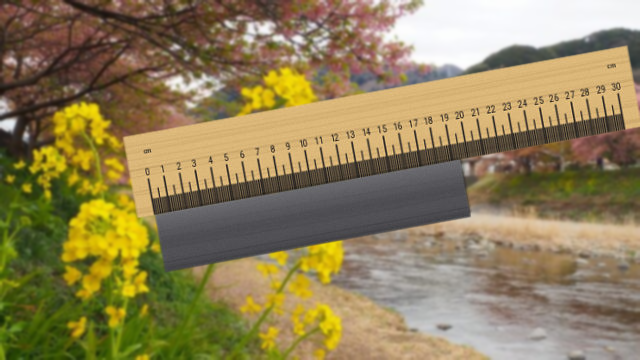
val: 19.5cm
